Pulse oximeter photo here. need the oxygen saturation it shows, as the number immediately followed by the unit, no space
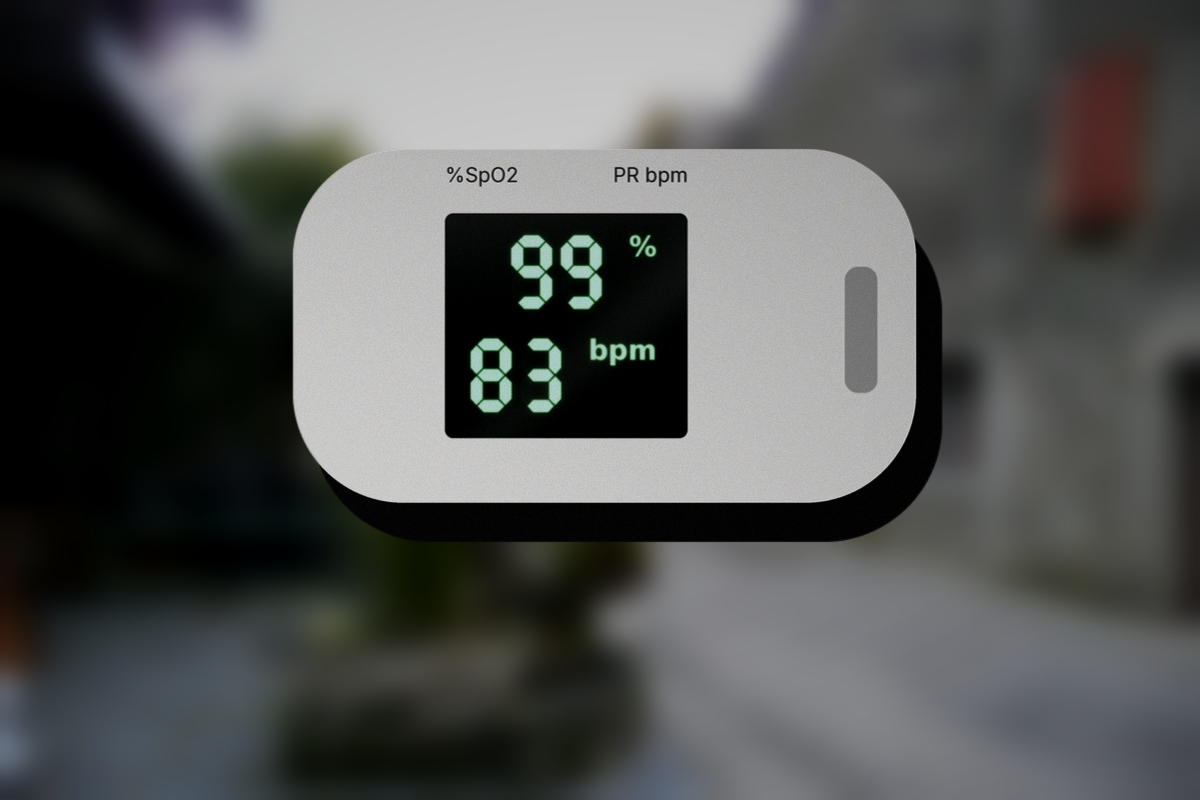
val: 99%
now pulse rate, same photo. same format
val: 83bpm
